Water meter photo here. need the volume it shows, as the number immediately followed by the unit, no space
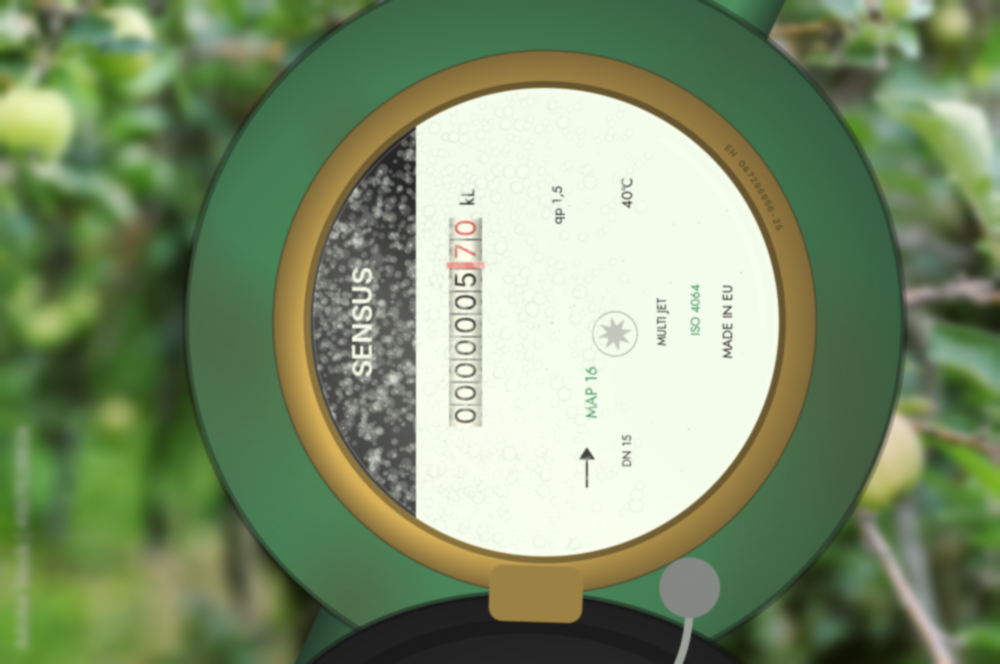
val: 5.70kL
